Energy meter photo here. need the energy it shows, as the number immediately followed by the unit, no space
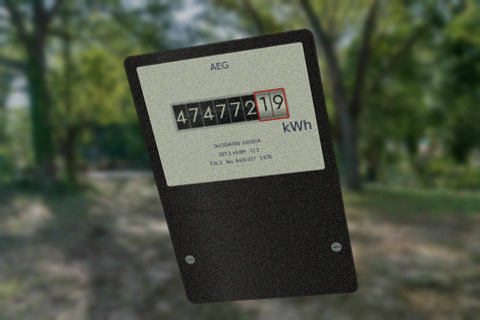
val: 474772.19kWh
